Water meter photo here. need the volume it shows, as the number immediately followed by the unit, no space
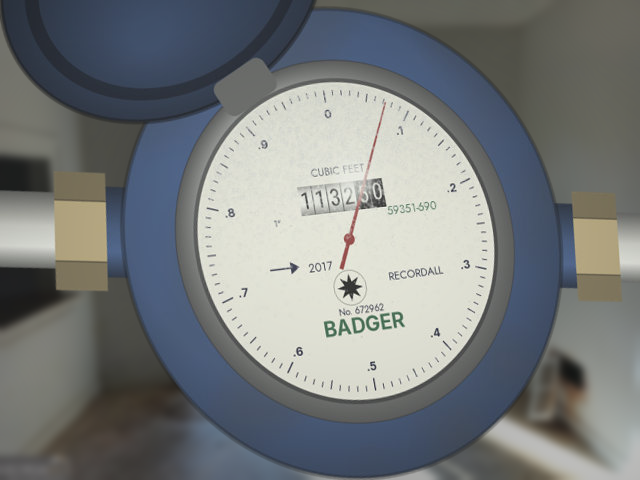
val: 113250.07ft³
